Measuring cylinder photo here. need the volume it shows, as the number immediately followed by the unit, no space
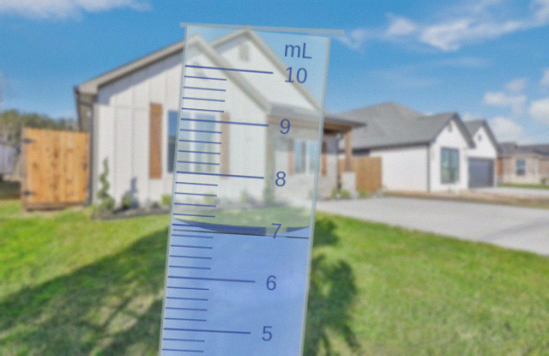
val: 6.9mL
